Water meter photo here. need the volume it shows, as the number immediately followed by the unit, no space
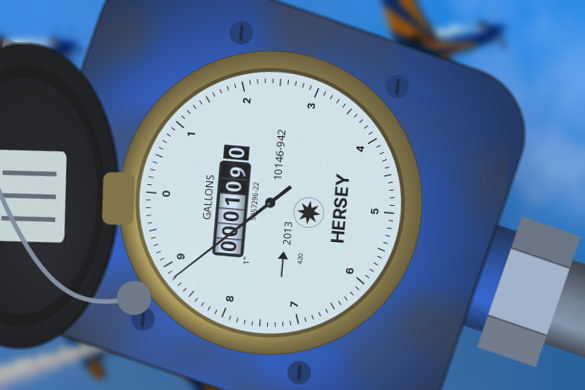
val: 1088.8gal
